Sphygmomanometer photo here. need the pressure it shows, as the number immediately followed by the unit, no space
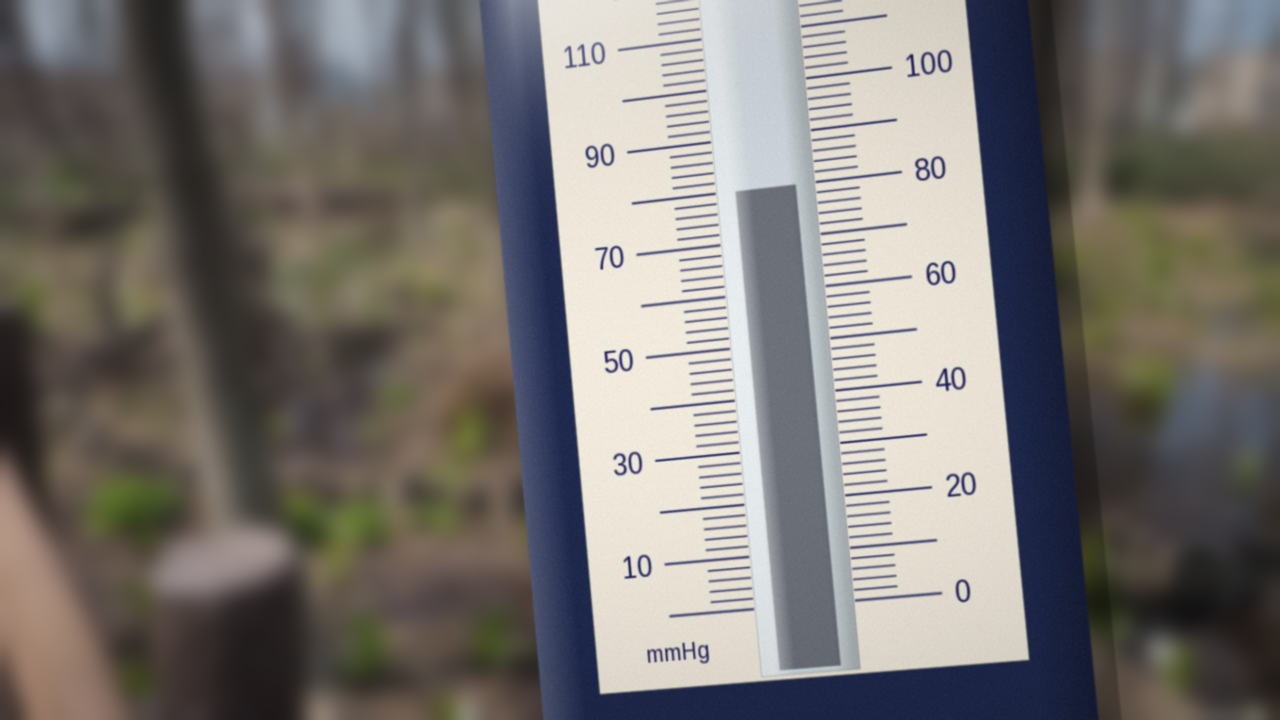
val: 80mmHg
